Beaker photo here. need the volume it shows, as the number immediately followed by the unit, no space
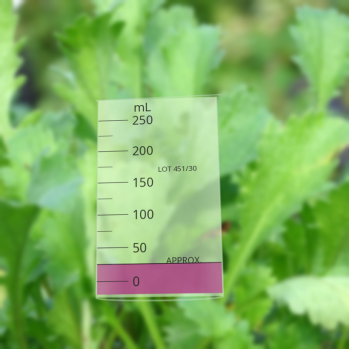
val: 25mL
